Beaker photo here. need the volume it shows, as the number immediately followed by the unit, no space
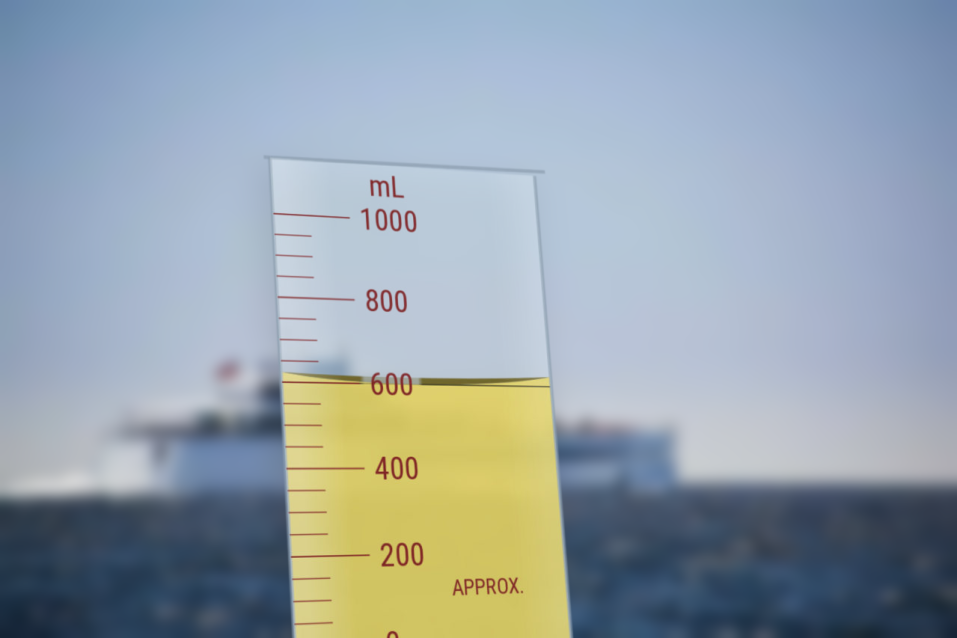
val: 600mL
